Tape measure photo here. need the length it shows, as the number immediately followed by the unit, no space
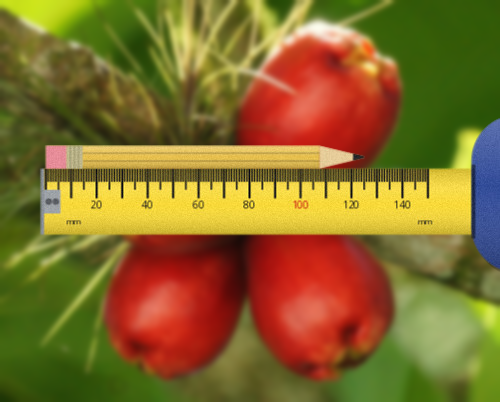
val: 125mm
